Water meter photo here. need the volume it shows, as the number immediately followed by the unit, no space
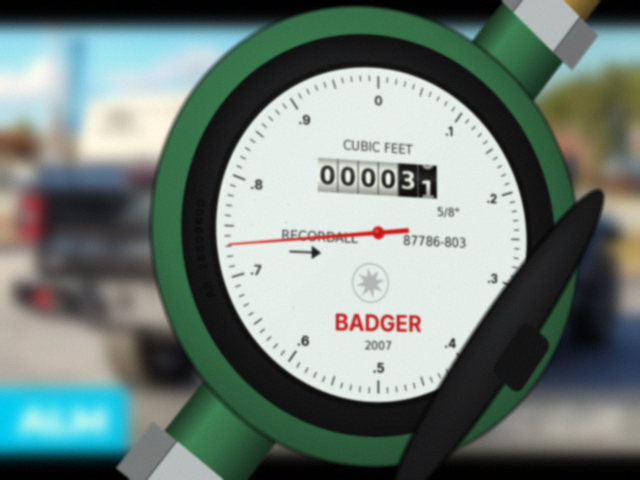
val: 30.73ft³
